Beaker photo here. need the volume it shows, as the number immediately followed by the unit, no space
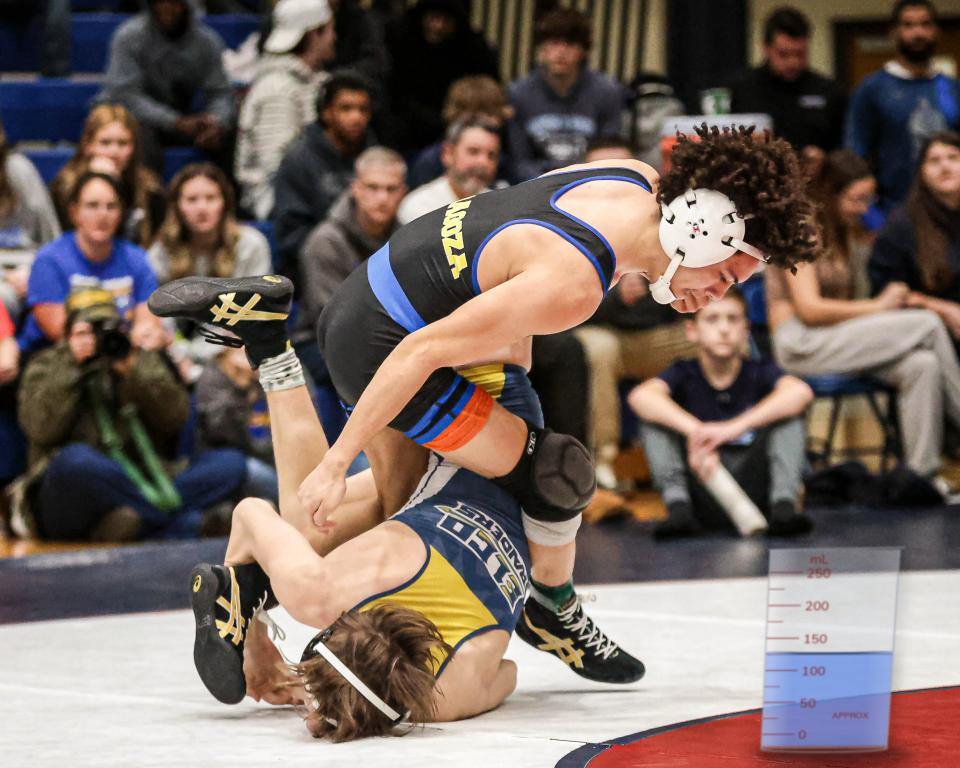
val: 125mL
